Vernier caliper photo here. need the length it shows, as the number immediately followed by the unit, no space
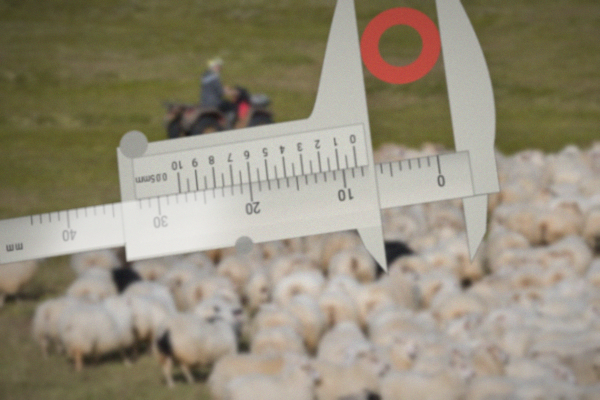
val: 8.6mm
